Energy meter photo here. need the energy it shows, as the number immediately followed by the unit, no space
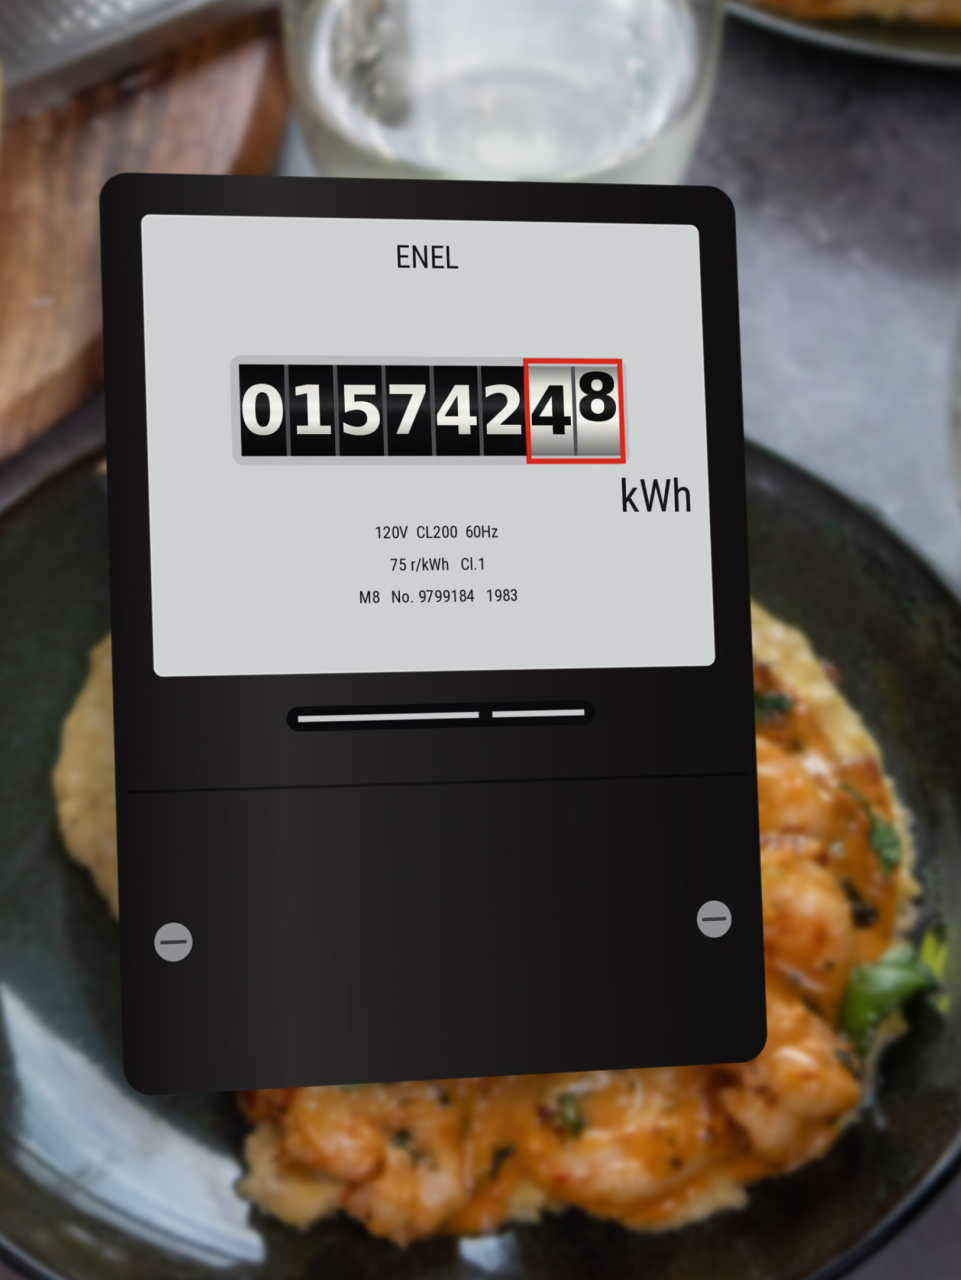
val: 15742.48kWh
